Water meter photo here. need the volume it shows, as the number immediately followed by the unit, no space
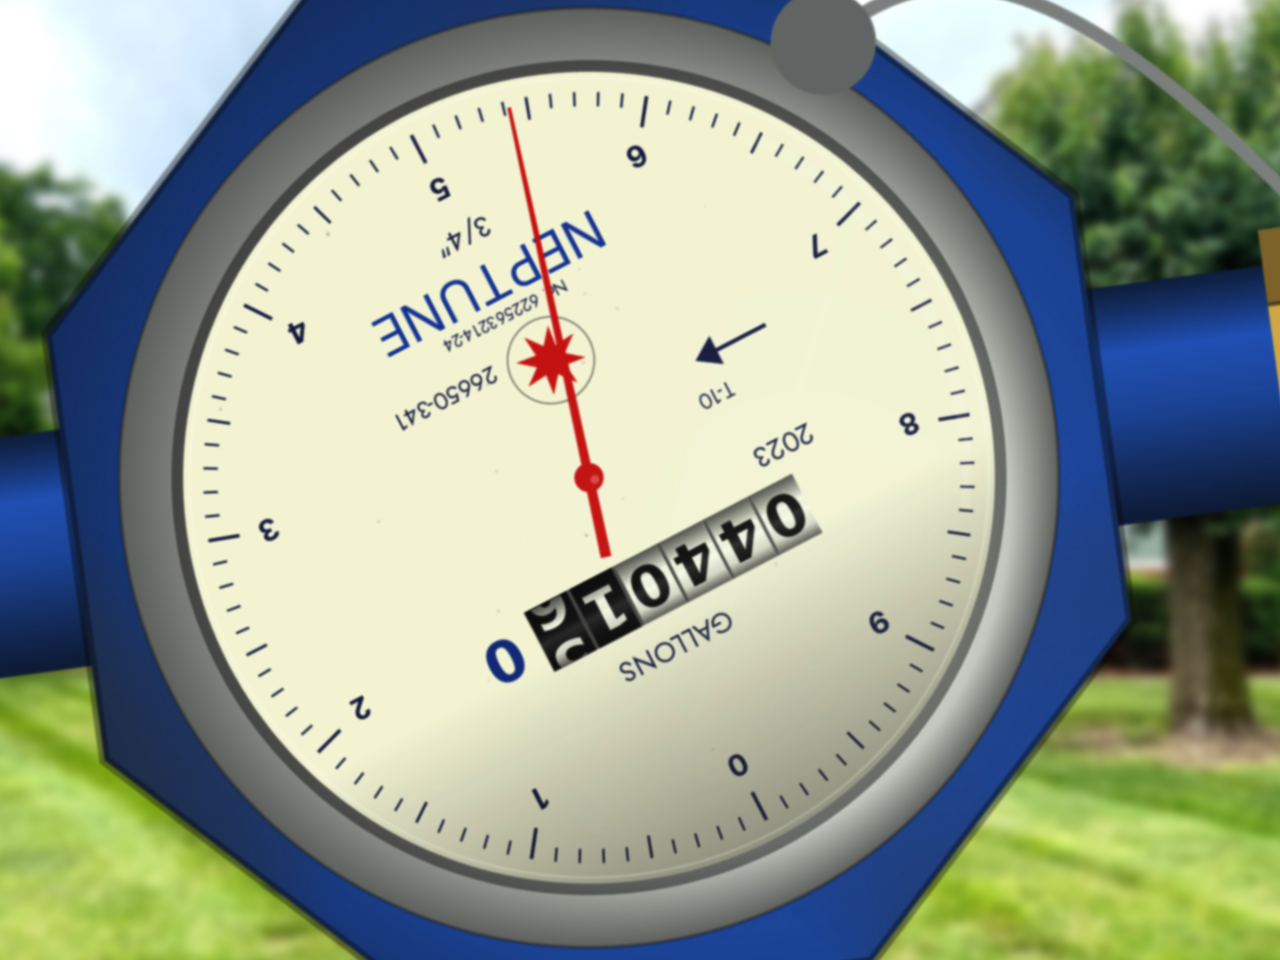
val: 440155.4gal
